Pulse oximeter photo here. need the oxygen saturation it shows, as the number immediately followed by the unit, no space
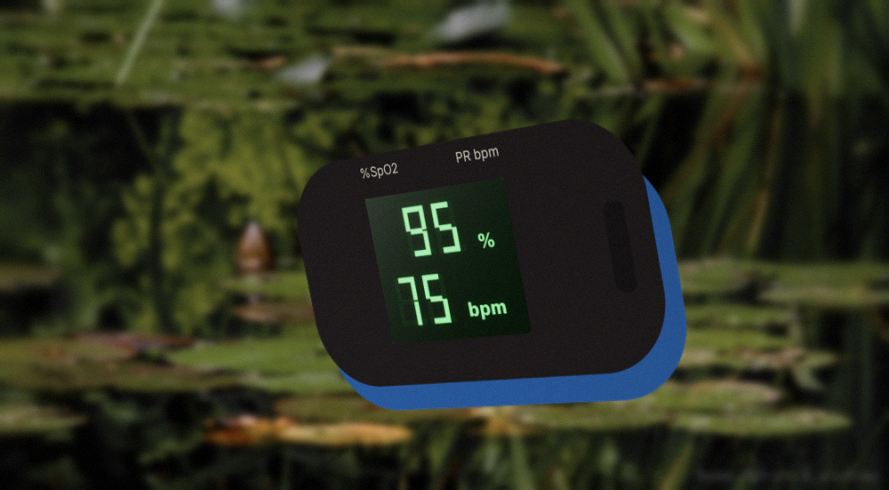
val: 95%
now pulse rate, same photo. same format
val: 75bpm
